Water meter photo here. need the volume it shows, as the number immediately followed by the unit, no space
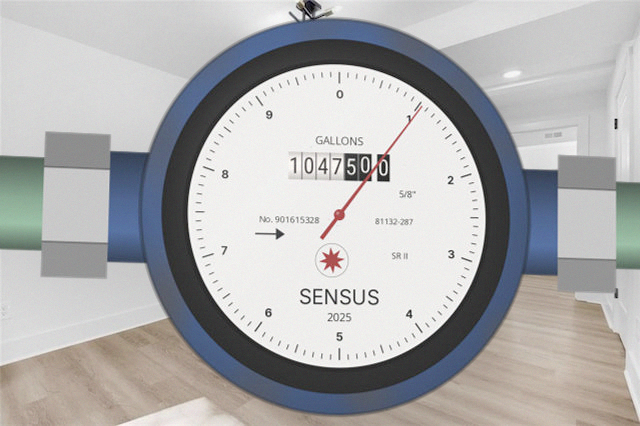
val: 1047501.0gal
